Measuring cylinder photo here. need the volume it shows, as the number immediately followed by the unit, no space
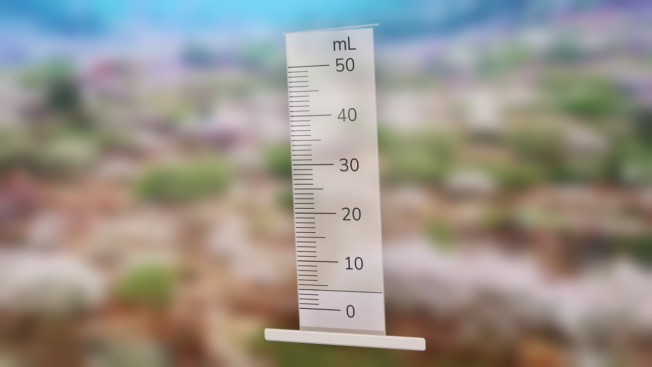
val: 4mL
